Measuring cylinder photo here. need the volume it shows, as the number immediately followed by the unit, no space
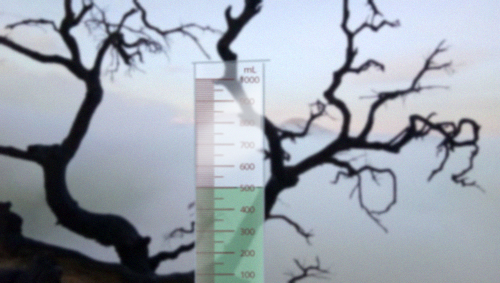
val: 500mL
